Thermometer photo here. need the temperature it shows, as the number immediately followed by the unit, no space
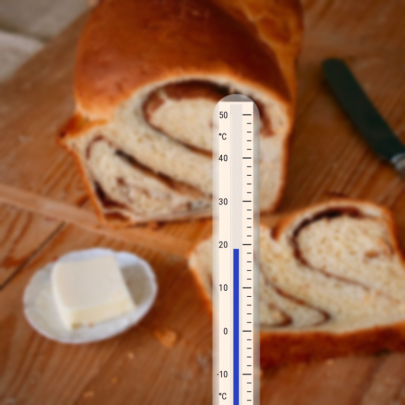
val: 19°C
